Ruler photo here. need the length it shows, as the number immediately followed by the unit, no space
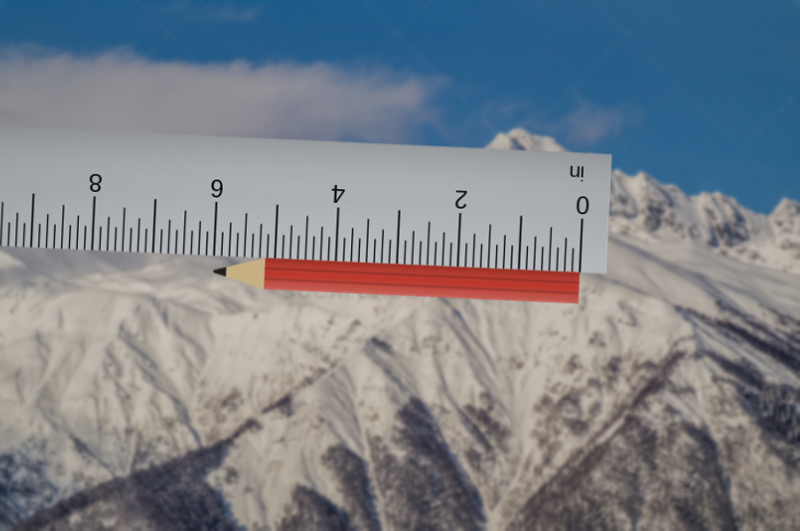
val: 6in
